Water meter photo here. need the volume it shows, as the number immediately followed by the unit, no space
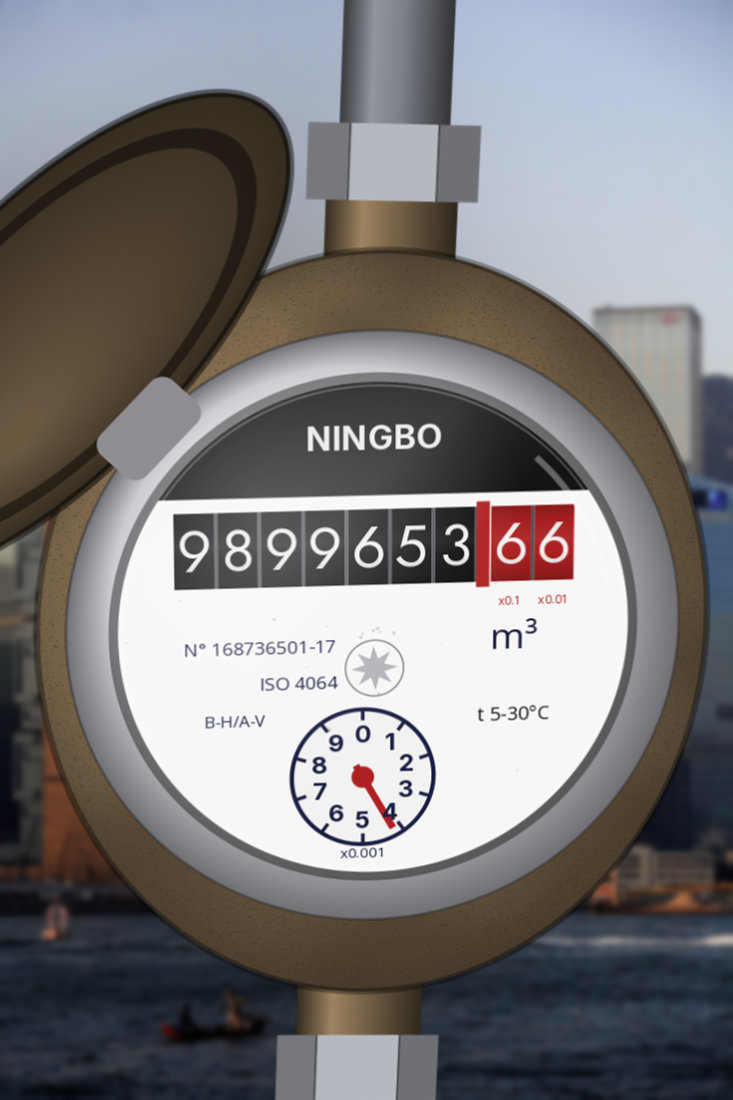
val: 9899653.664m³
